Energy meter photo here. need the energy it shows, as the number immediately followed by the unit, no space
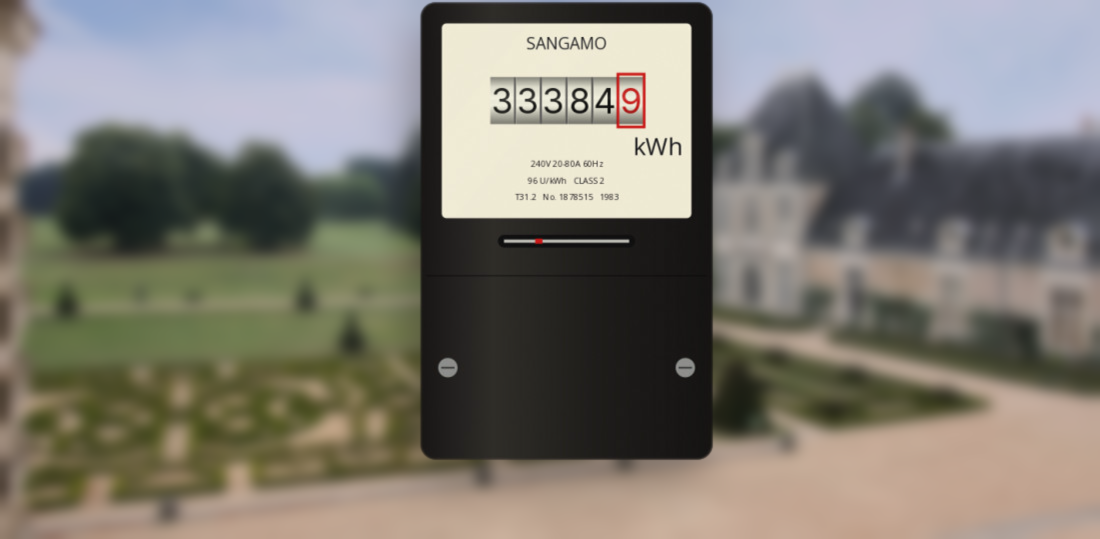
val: 33384.9kWh
